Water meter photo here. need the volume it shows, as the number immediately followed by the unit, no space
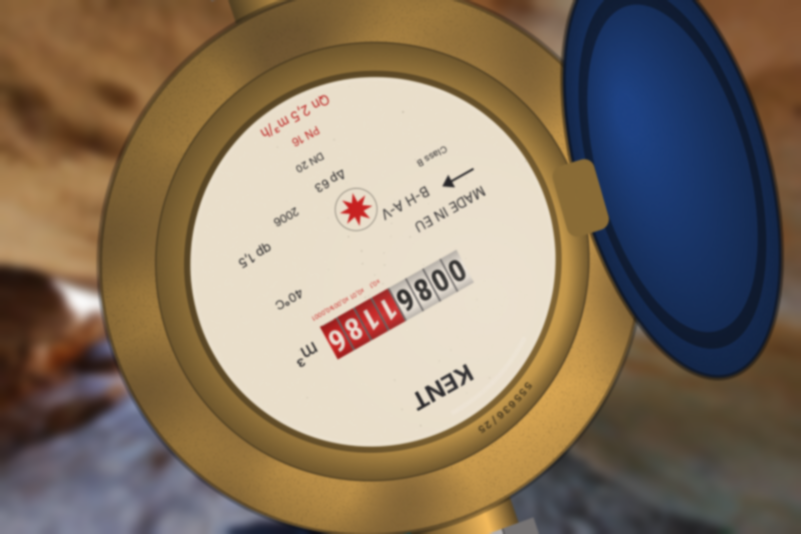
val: 86.1186m³
